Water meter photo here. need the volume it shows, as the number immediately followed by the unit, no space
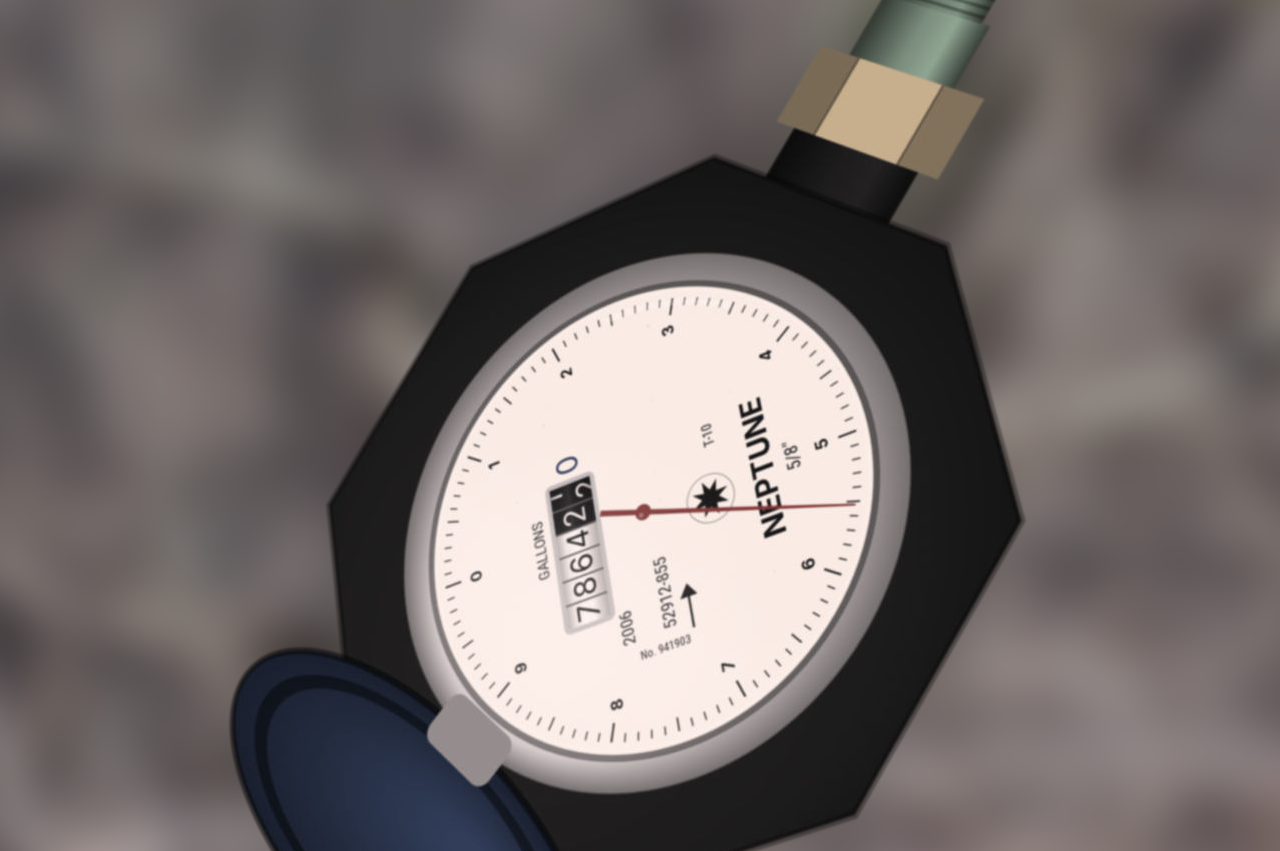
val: 7864215.5gal
